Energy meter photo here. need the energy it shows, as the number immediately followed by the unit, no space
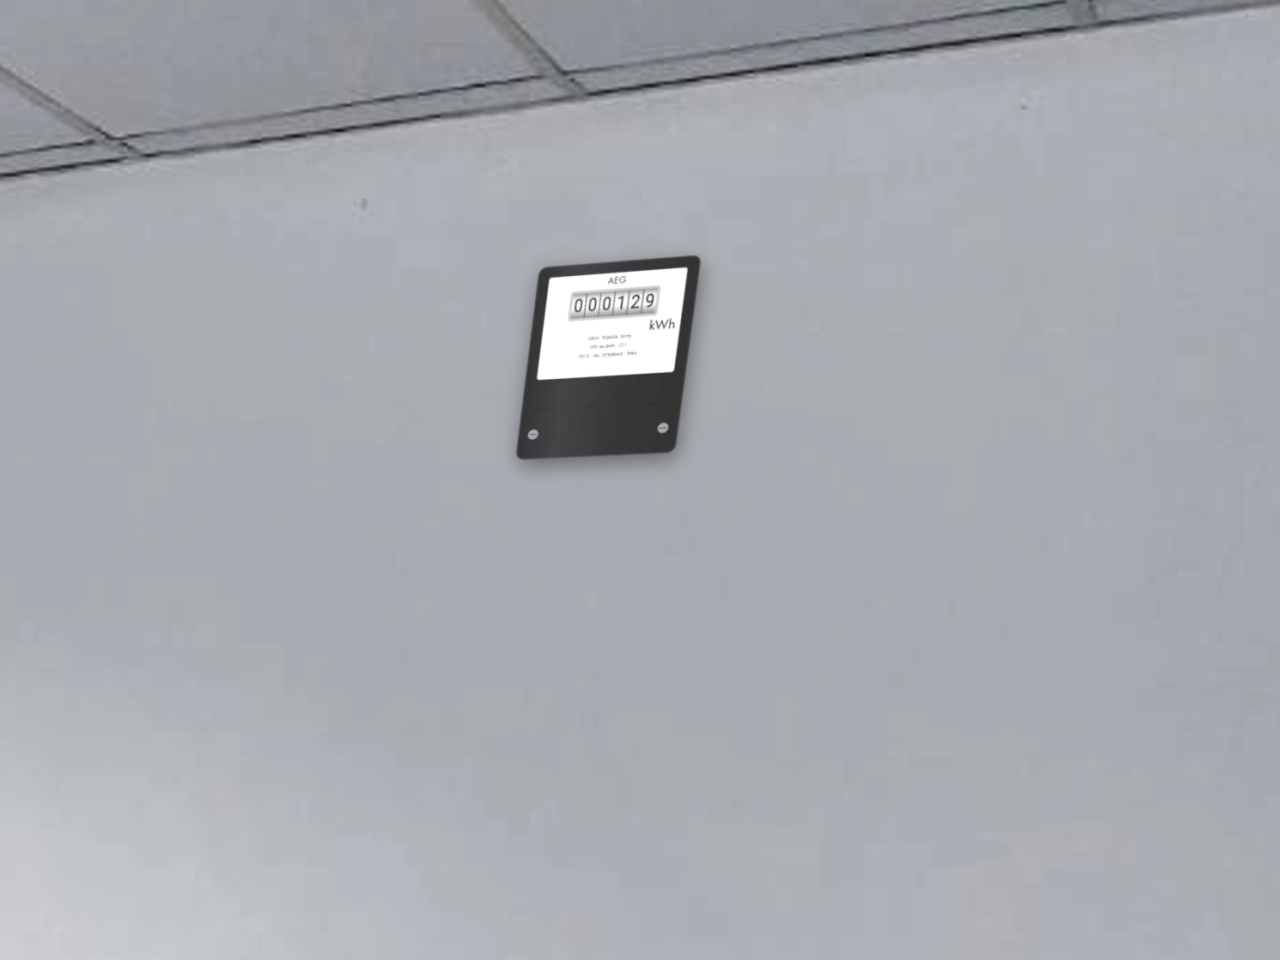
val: 129kWh
